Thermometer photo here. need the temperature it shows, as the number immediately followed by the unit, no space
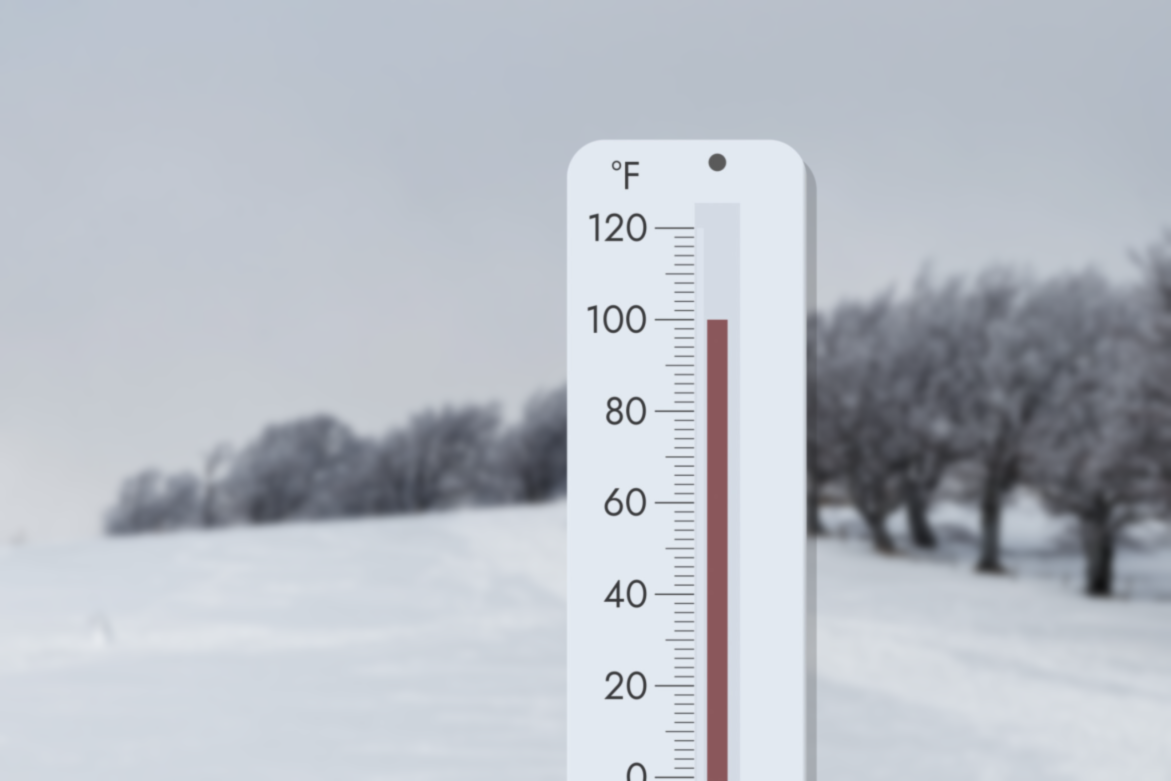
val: 100°F
